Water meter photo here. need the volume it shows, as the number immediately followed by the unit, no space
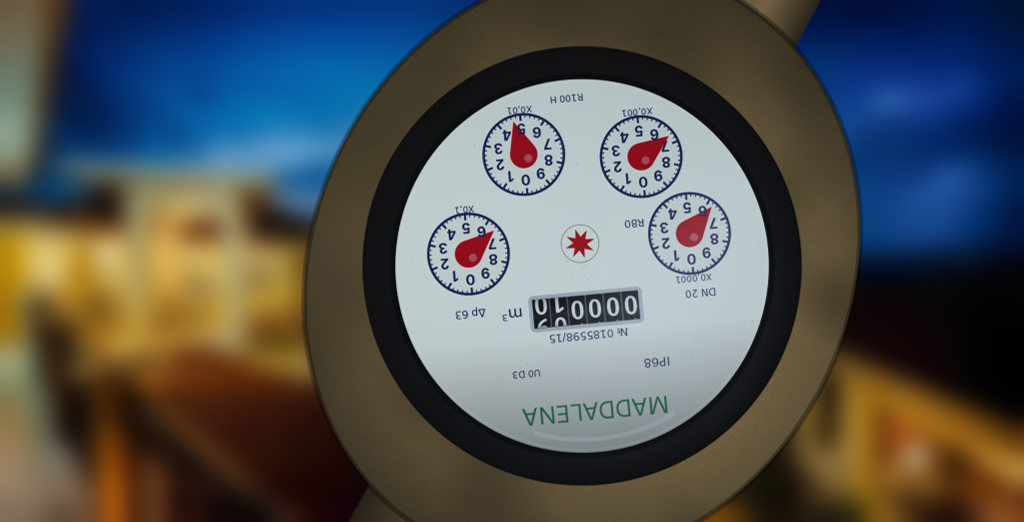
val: 9.6466m³
